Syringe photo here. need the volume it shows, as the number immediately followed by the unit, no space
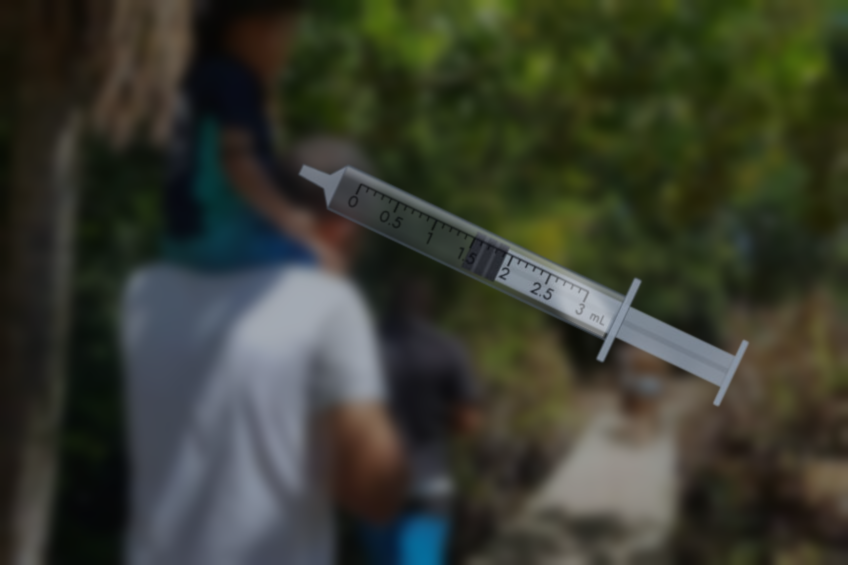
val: 1.5mL
